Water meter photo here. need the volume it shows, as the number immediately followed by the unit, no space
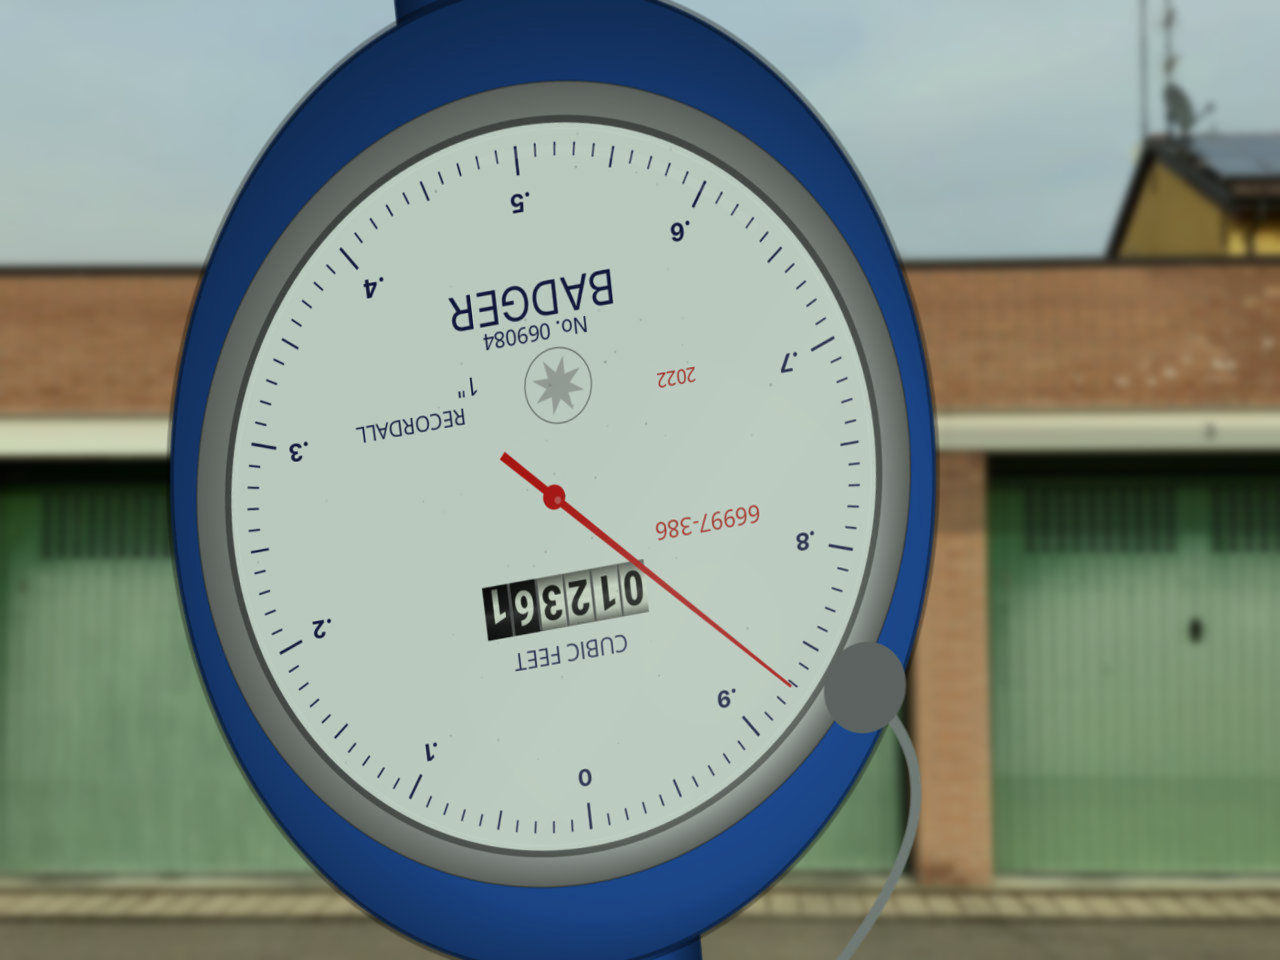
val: 12360.87ft³
